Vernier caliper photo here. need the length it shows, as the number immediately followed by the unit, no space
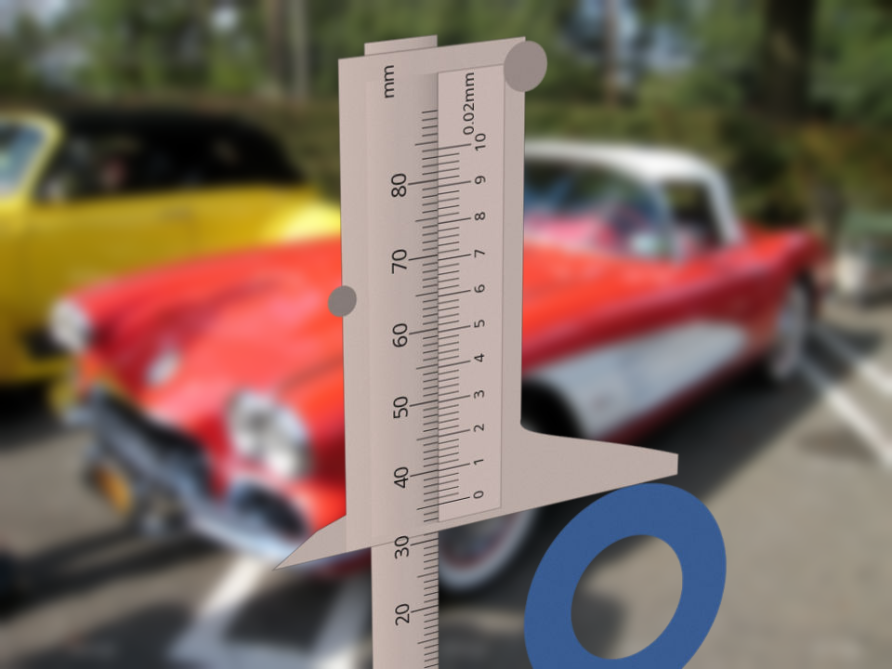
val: 35.0mm
